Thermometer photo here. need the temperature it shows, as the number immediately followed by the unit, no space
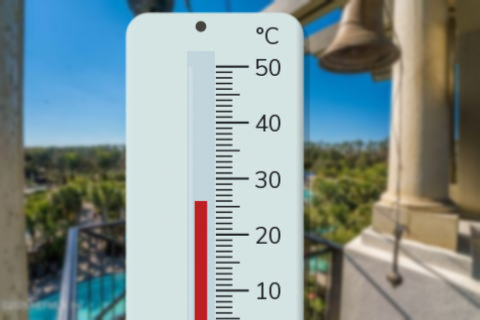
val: 26°C
